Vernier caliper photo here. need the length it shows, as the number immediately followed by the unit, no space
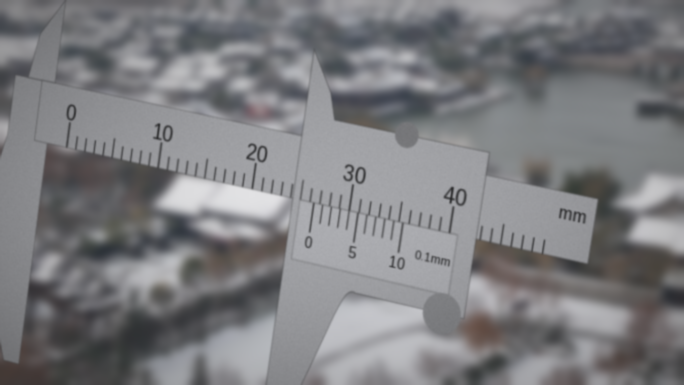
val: 26.4mm
